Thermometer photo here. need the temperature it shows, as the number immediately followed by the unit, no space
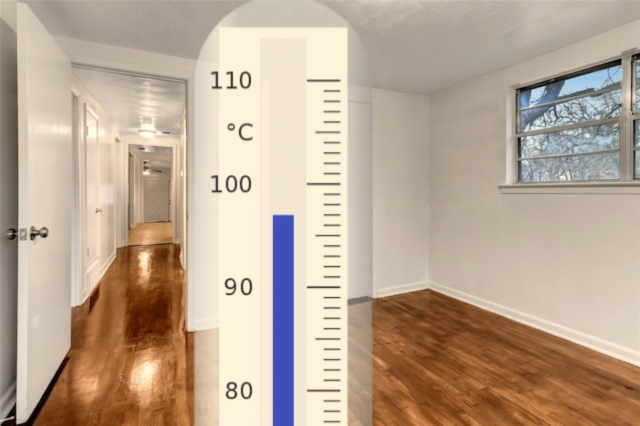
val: 97°C
